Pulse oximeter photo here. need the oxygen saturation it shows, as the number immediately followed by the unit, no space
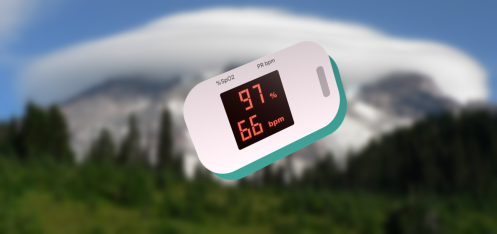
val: 97%
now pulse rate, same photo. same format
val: 66bpm
